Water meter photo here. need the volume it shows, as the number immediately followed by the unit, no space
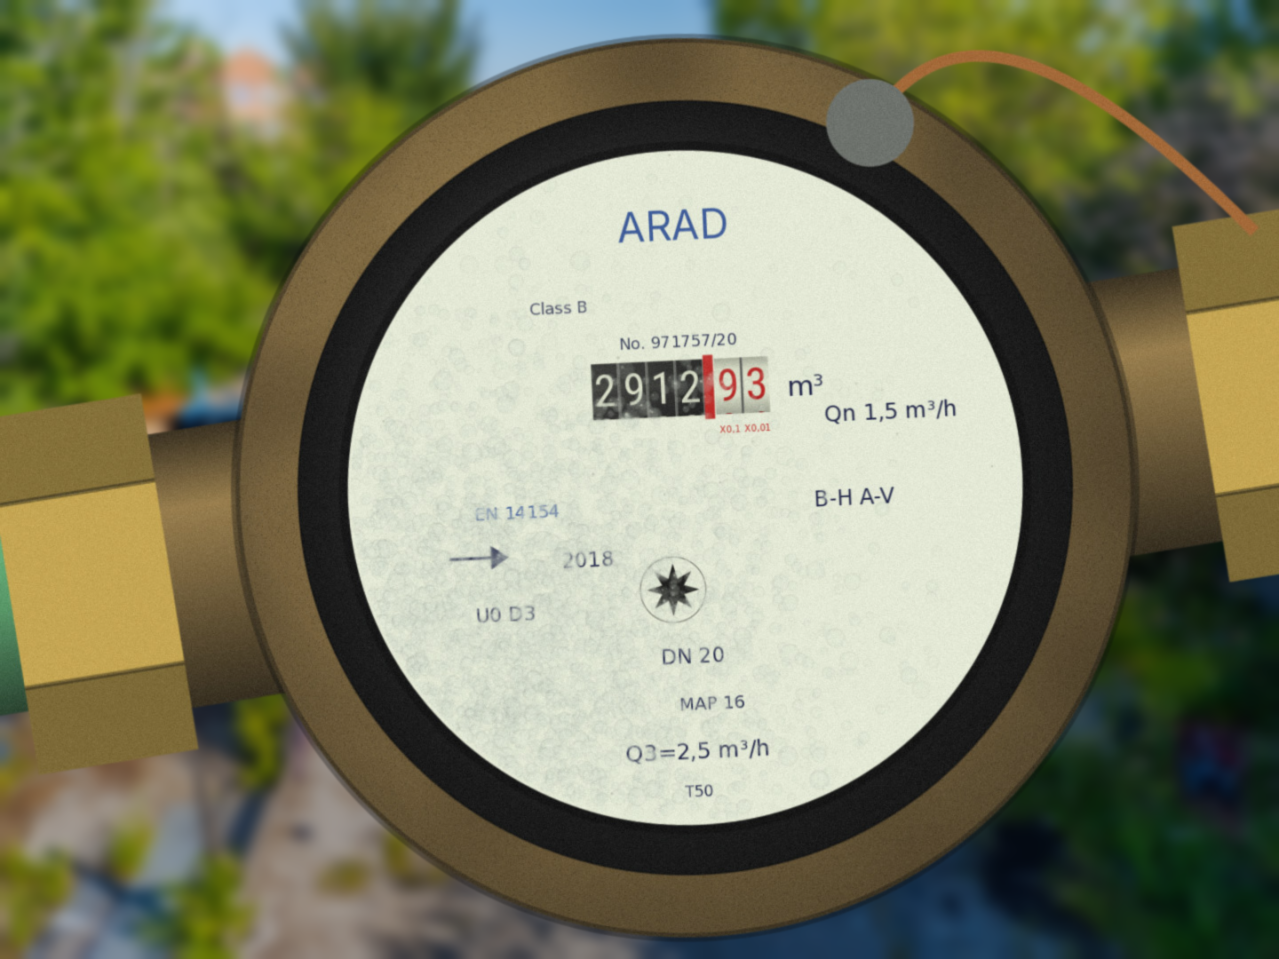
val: 2912.93m³
